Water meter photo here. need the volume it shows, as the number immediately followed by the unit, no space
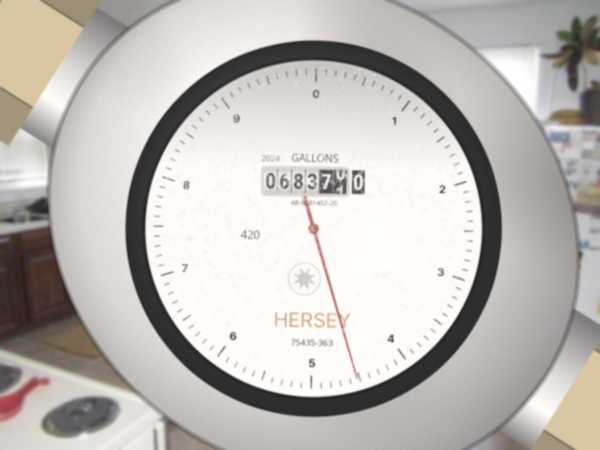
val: 683704.5gal
